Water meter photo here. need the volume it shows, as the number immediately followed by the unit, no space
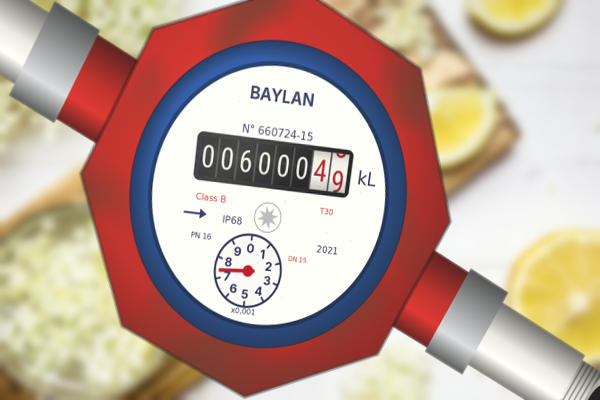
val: 6000.487kL
